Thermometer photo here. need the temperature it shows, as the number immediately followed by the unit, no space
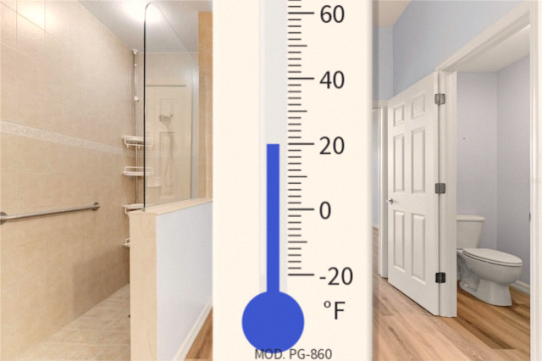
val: 20°F
